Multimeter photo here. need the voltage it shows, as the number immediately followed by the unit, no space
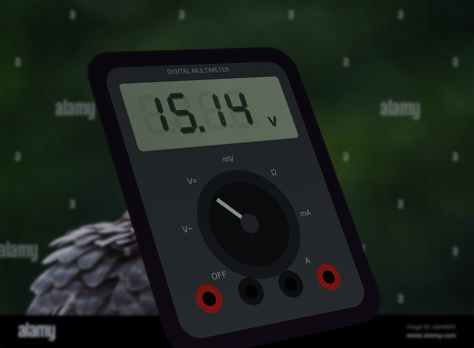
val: 15.14V
